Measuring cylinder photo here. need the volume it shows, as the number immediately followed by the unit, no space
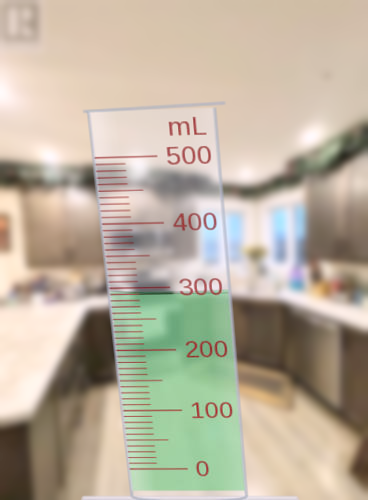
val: 290mL
